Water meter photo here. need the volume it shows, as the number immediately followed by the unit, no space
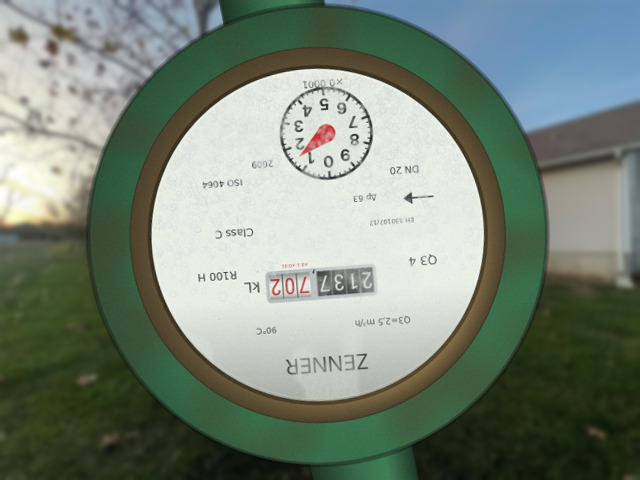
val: 2137.7021kL
